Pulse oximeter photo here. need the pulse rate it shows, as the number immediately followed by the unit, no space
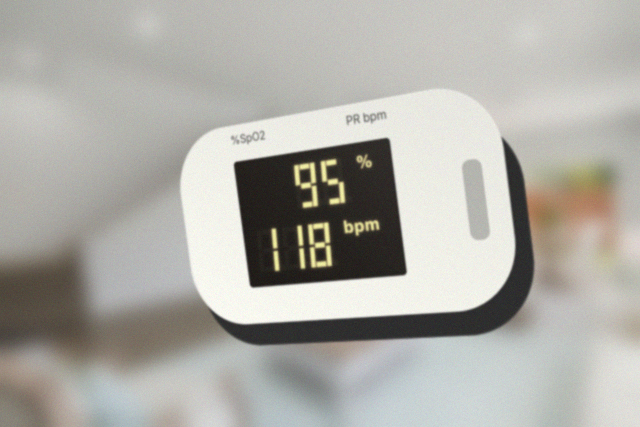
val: 118bpm
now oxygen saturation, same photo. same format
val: 95%
